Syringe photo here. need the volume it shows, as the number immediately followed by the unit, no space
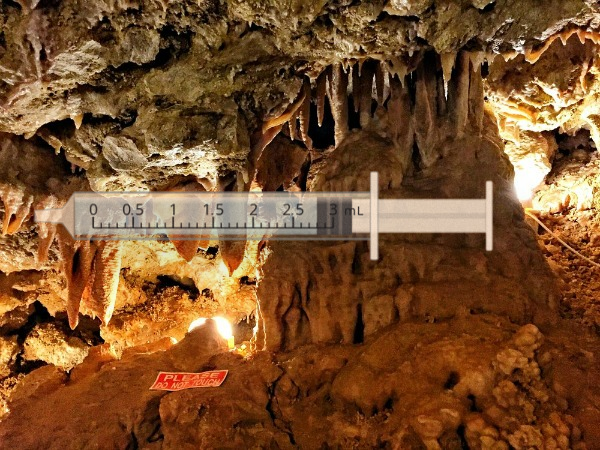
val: 2.8mL
